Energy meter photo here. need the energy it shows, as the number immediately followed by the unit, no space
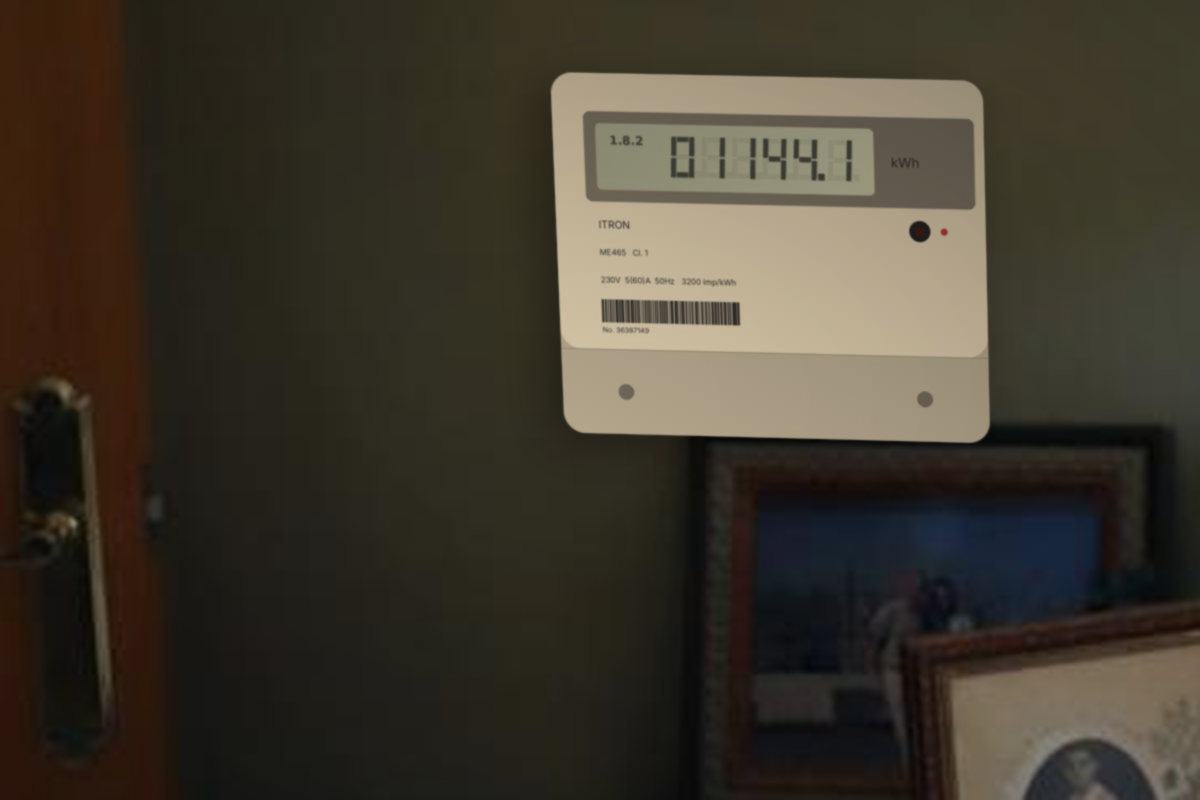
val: 1144.1kWh
